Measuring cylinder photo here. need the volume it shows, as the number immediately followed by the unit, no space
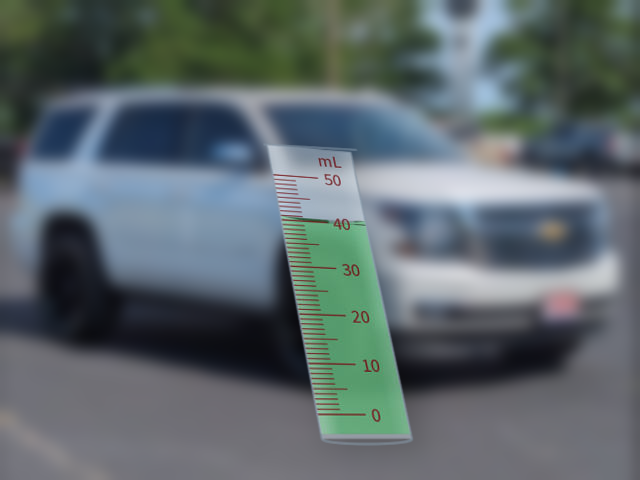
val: 40mL
